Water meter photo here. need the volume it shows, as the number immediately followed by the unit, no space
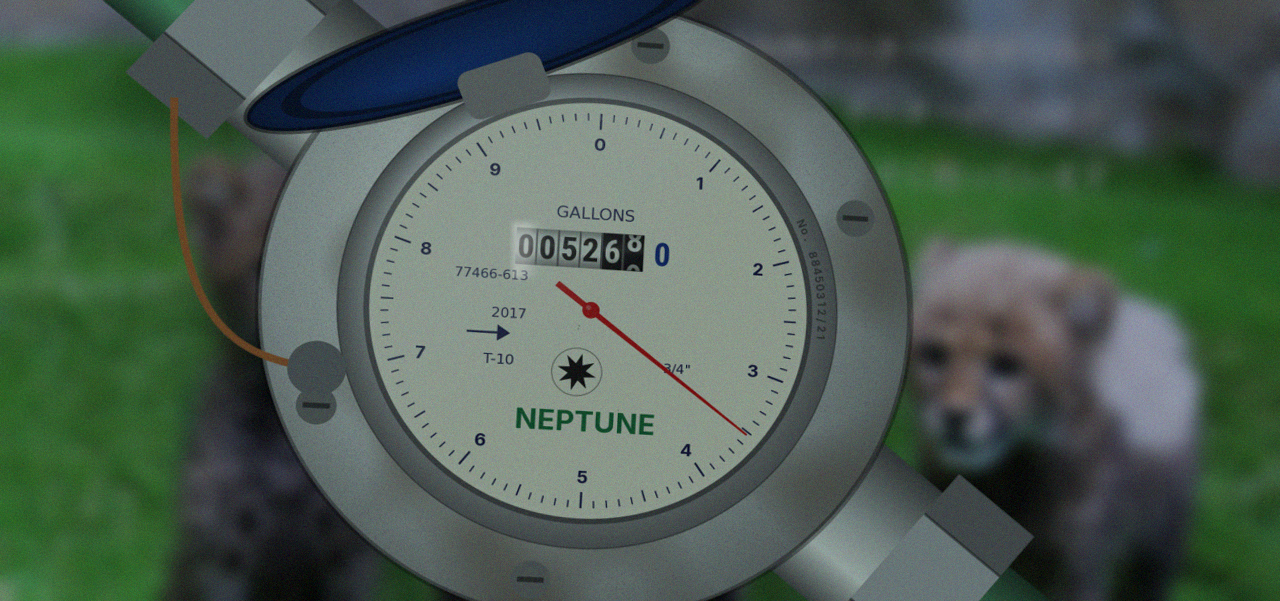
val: 52683.5gal
